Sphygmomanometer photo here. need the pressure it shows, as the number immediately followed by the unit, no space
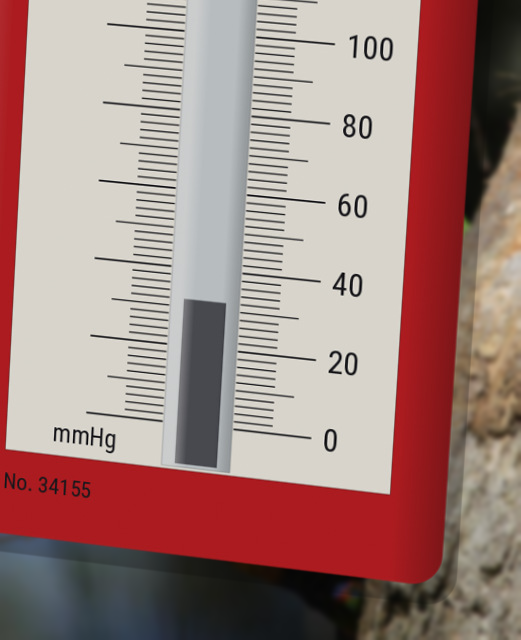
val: 32mmHg
